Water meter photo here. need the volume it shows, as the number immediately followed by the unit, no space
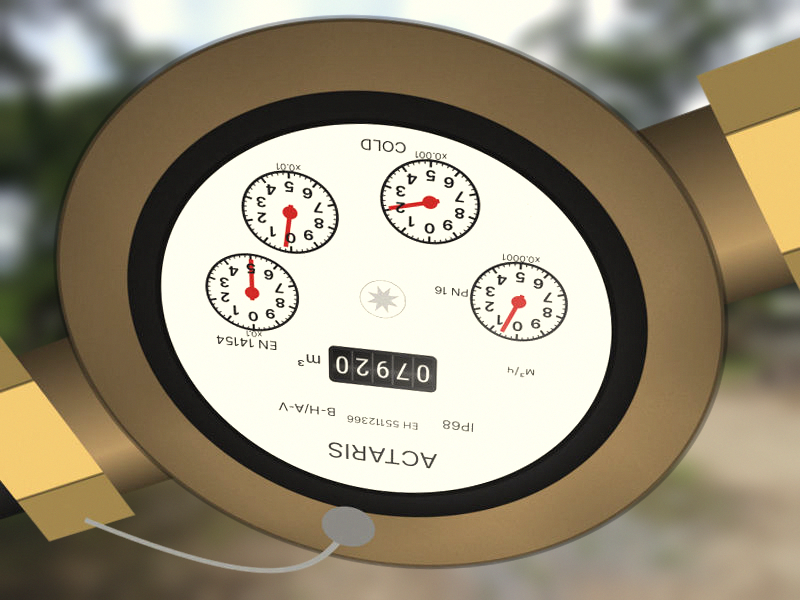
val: 7920.5020m³
